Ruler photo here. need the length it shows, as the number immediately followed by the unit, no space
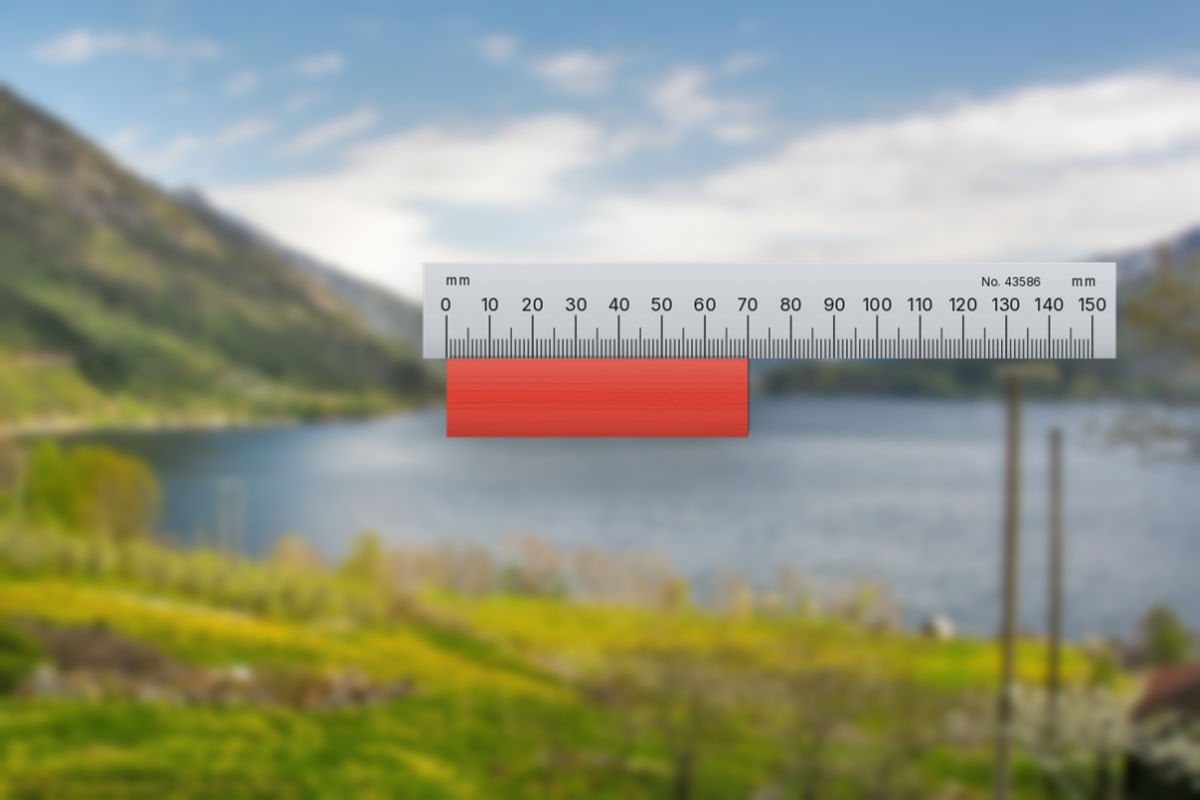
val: 70mm
